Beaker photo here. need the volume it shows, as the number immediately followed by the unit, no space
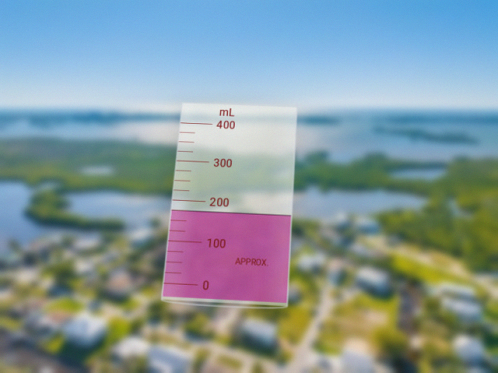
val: 175mL
